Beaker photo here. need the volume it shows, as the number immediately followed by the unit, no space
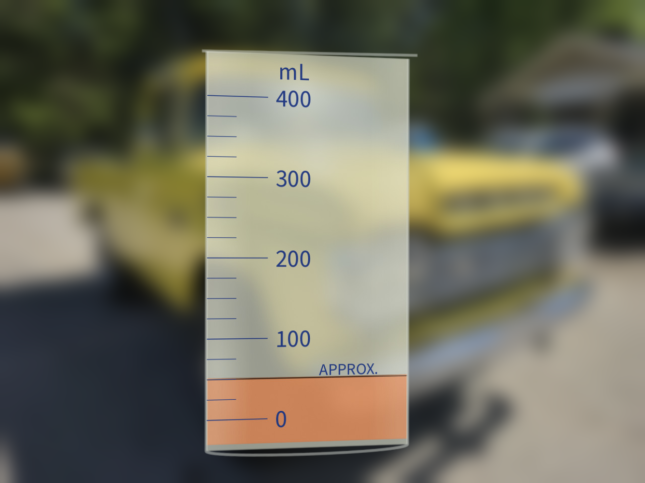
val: 50mL
